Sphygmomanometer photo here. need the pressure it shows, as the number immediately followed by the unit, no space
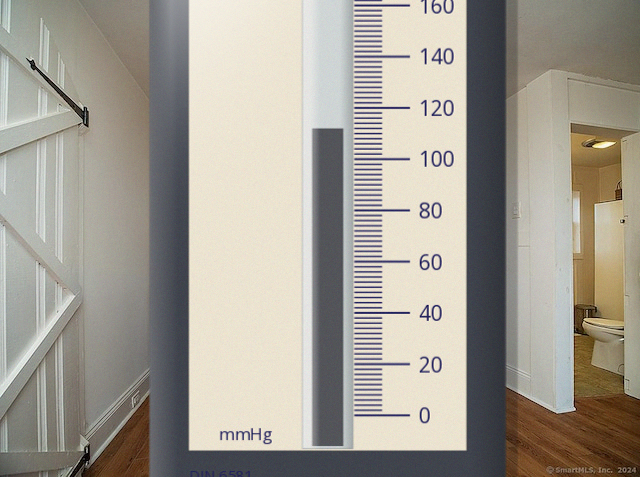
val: 112mmHg
